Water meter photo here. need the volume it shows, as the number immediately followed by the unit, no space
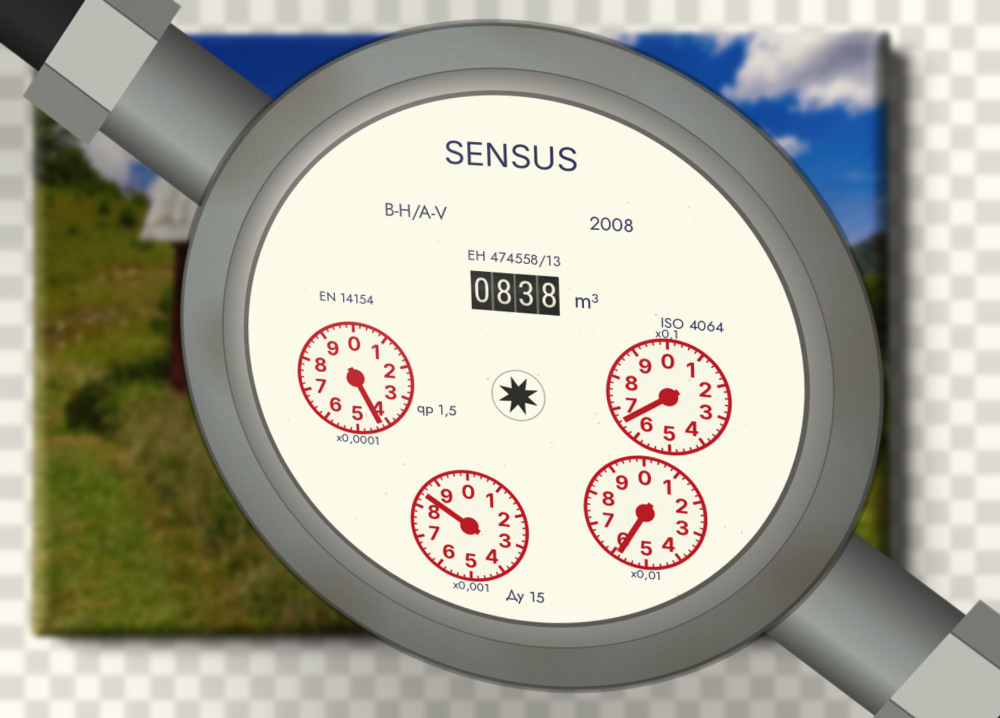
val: 838.6584m³
